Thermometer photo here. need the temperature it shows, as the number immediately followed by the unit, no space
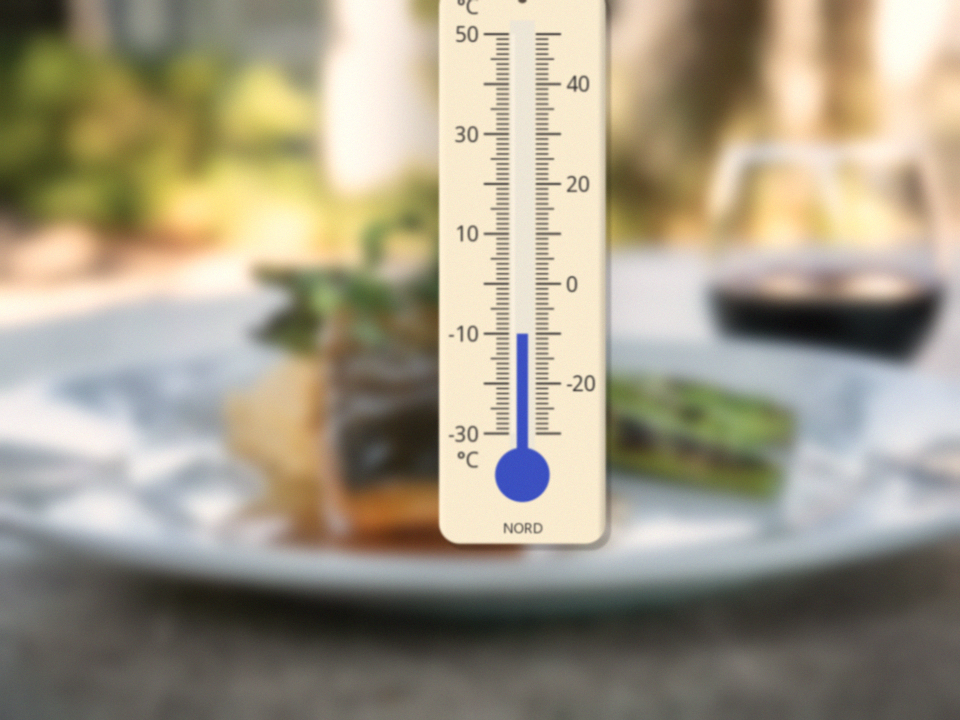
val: -10°C
